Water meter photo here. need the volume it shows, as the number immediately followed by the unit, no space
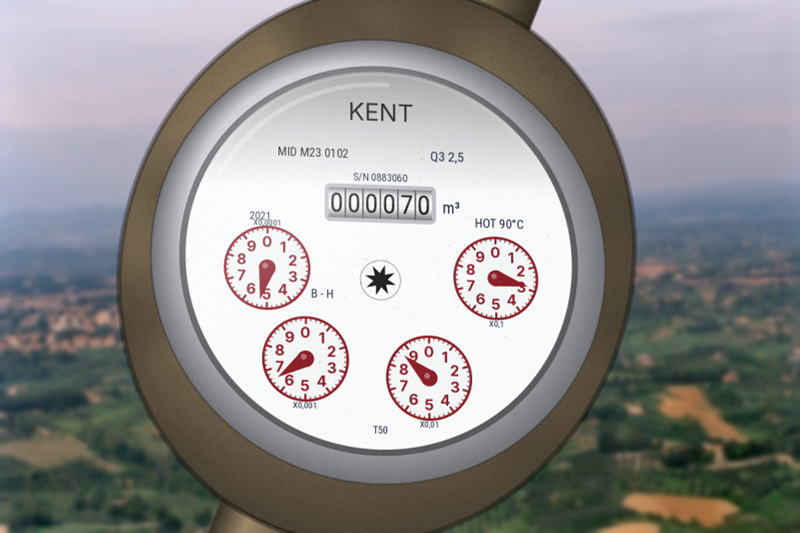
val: 70.2865m³
